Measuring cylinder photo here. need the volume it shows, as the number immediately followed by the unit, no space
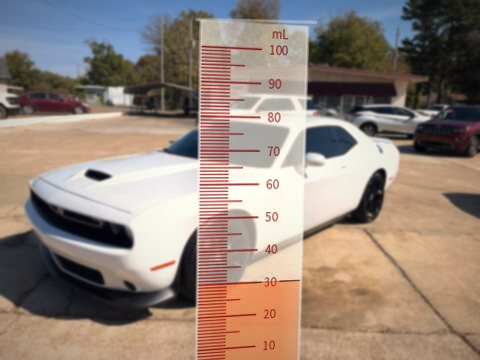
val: 30mL
